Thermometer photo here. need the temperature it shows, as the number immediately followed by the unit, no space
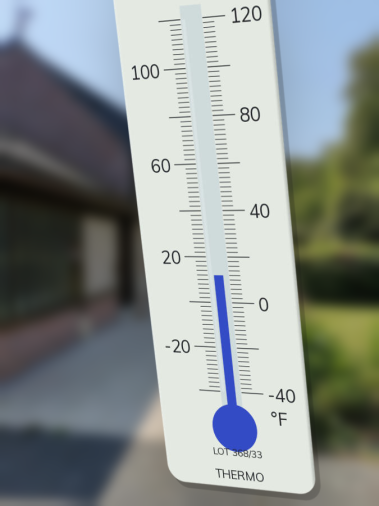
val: 12°F
